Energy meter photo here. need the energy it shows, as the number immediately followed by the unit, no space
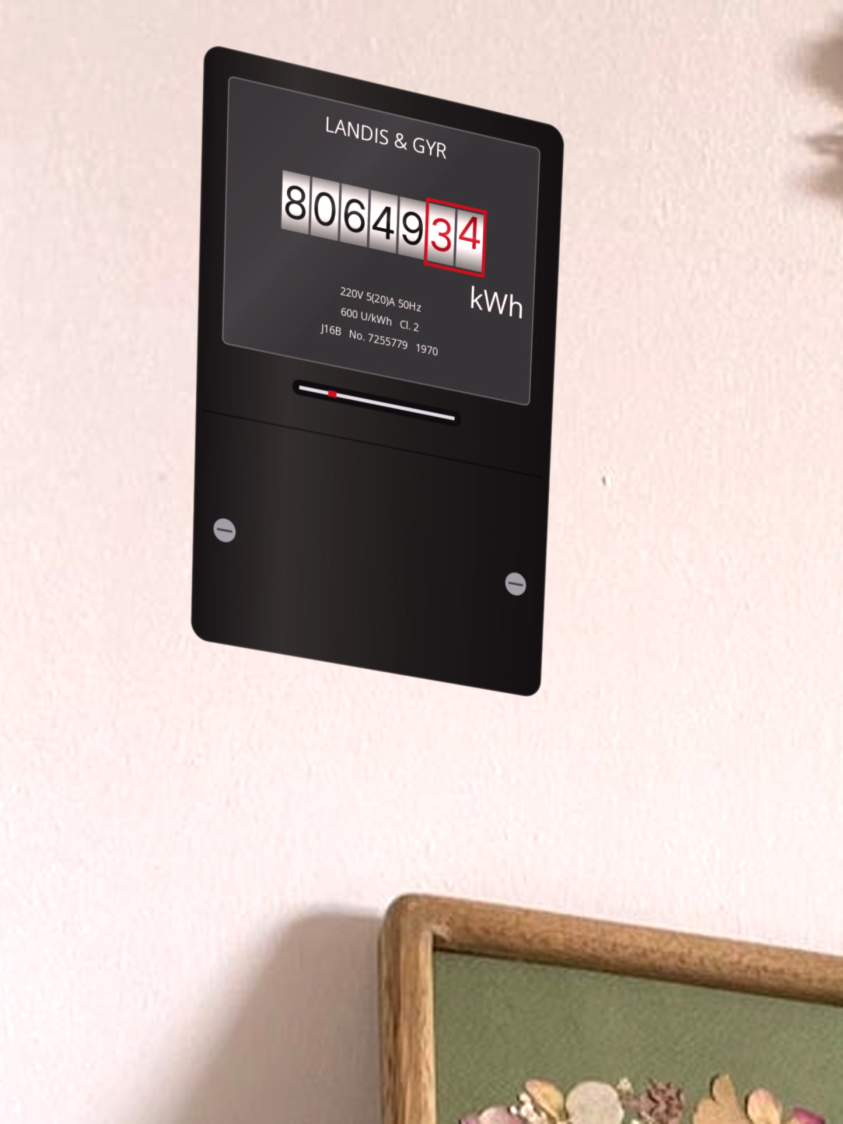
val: 80649.34kWh
